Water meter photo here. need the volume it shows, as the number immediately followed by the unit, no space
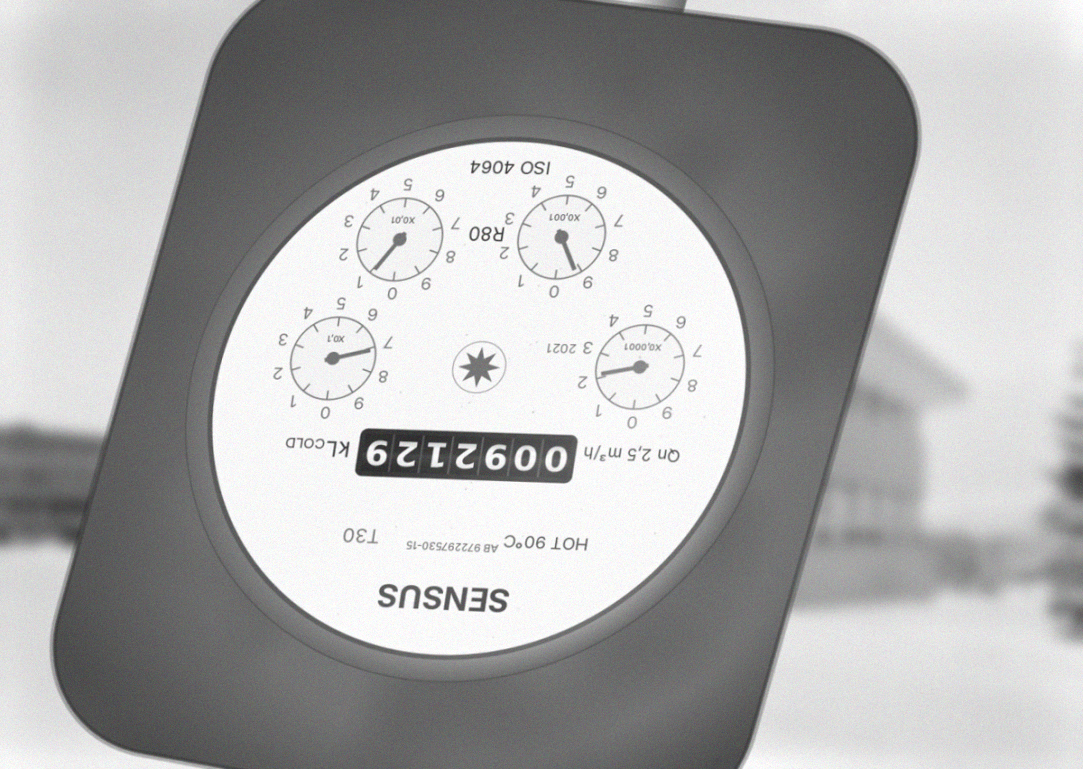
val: 92129.7092kL
